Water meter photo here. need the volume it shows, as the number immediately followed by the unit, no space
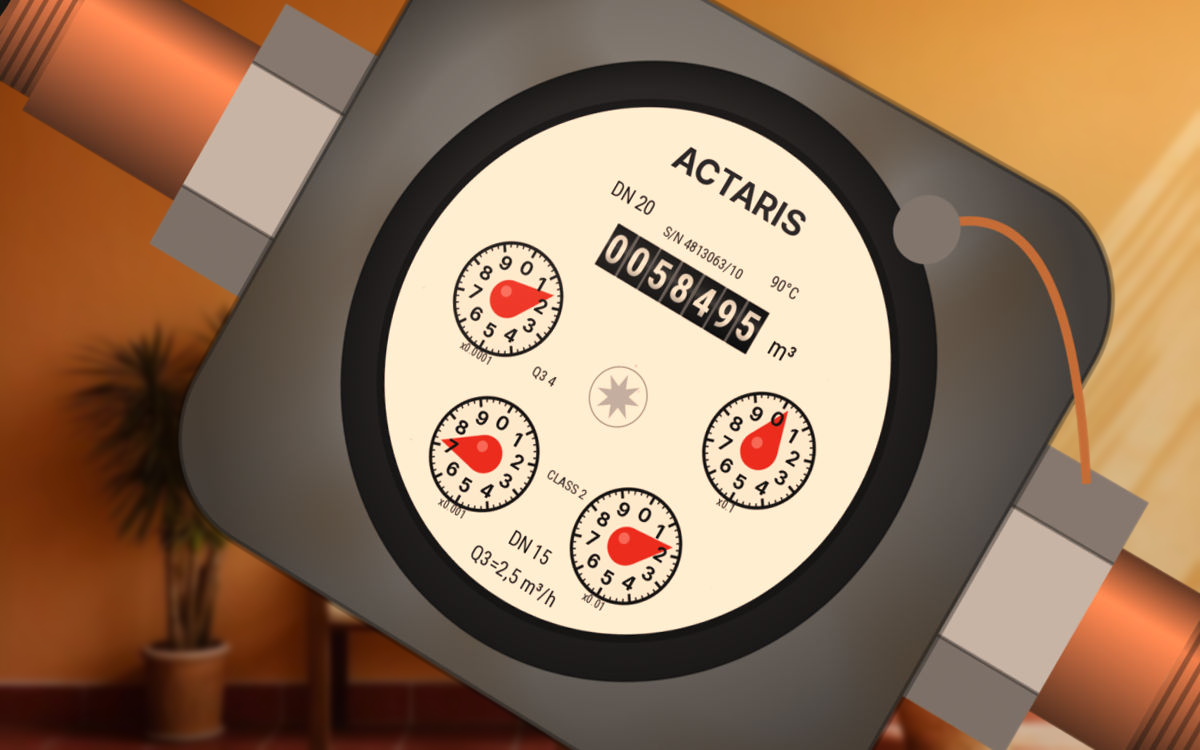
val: 58495.0171m³
